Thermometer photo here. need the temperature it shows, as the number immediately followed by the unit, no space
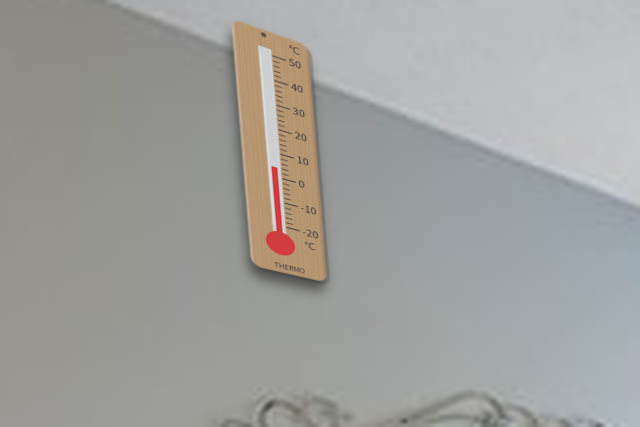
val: 4°C
